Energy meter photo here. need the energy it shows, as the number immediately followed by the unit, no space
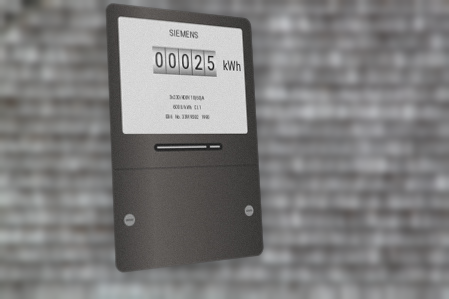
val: 25kWh
